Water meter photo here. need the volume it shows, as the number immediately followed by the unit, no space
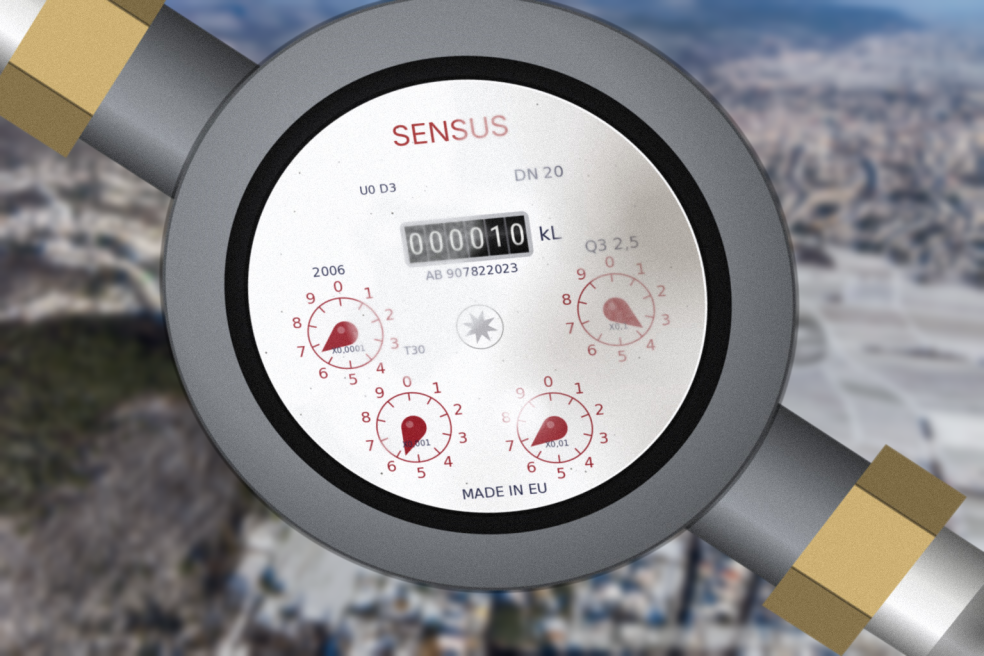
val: 10.3656kL
